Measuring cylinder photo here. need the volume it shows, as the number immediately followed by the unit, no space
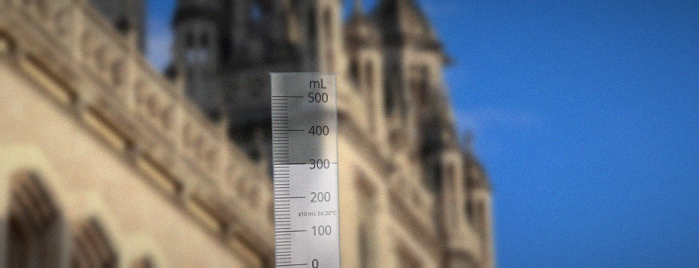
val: 300mL
